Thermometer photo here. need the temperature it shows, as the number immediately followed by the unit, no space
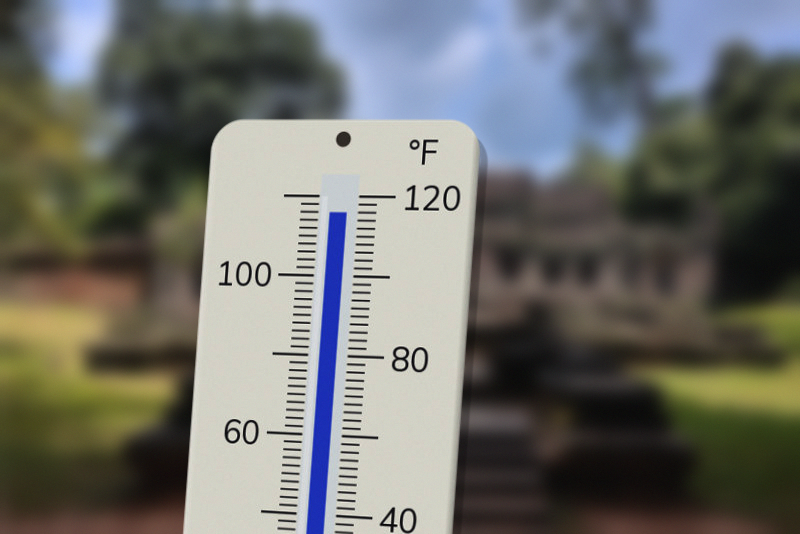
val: 116°F
